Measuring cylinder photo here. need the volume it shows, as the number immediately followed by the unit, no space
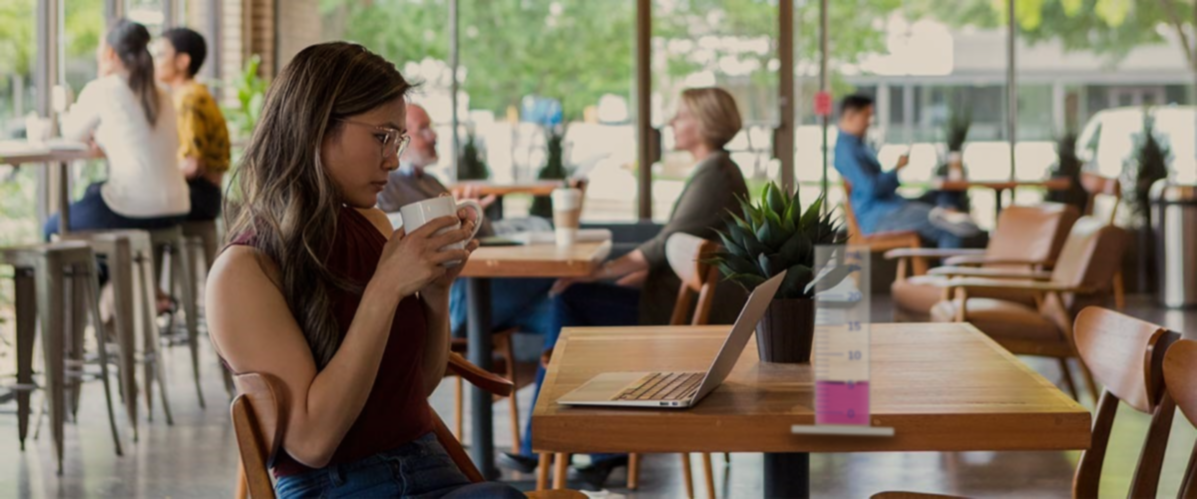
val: 5mL
